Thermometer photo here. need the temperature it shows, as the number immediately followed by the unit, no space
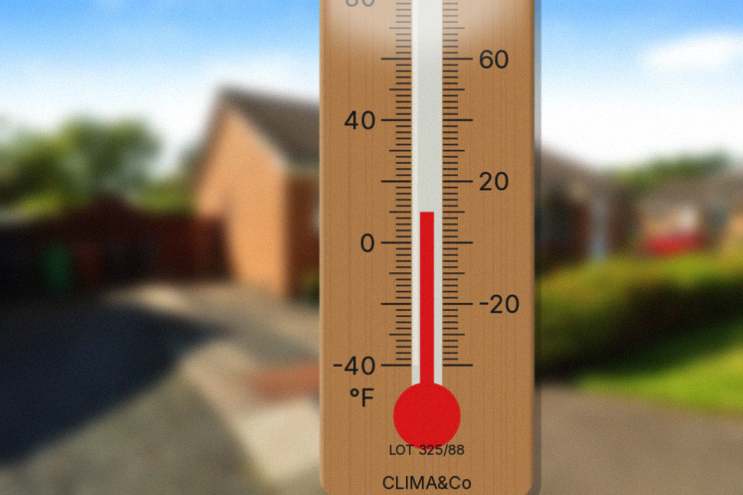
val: 10°F
